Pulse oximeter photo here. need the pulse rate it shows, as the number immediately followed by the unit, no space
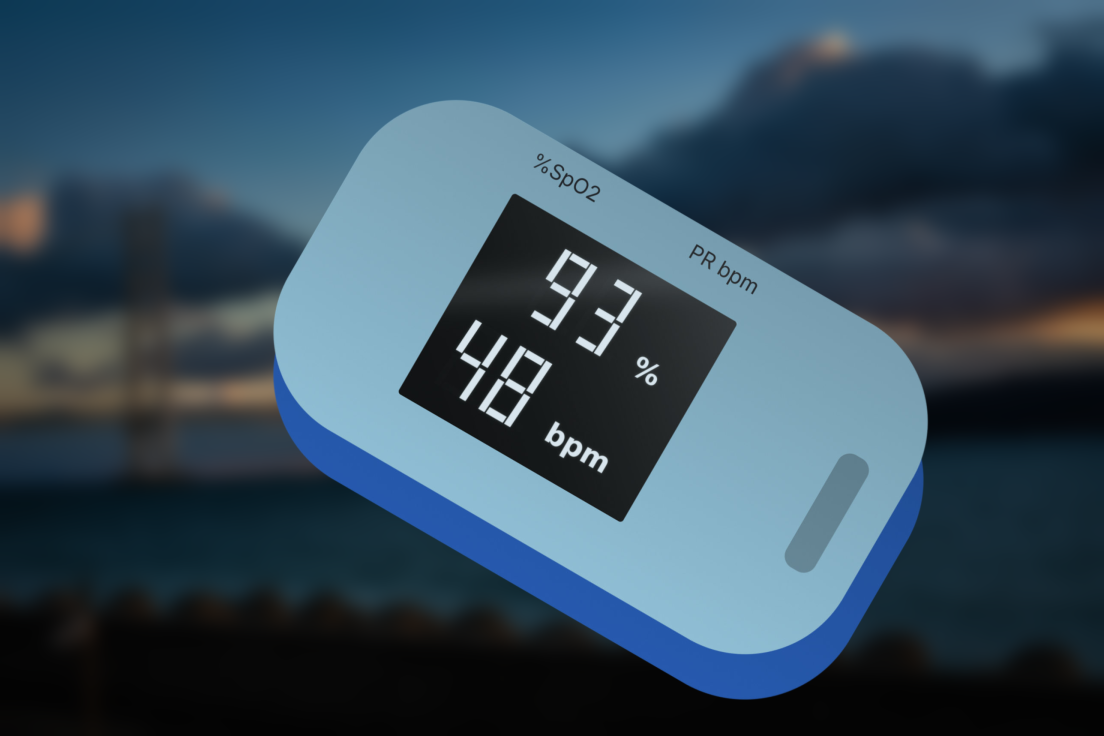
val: 48bpm
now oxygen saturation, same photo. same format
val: 93%
